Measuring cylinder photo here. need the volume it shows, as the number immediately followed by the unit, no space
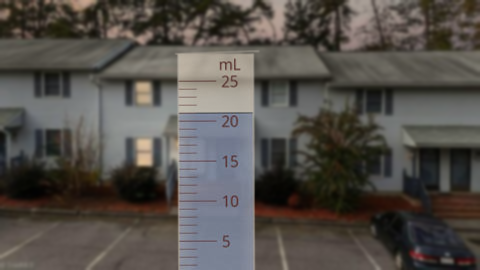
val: 21mL
